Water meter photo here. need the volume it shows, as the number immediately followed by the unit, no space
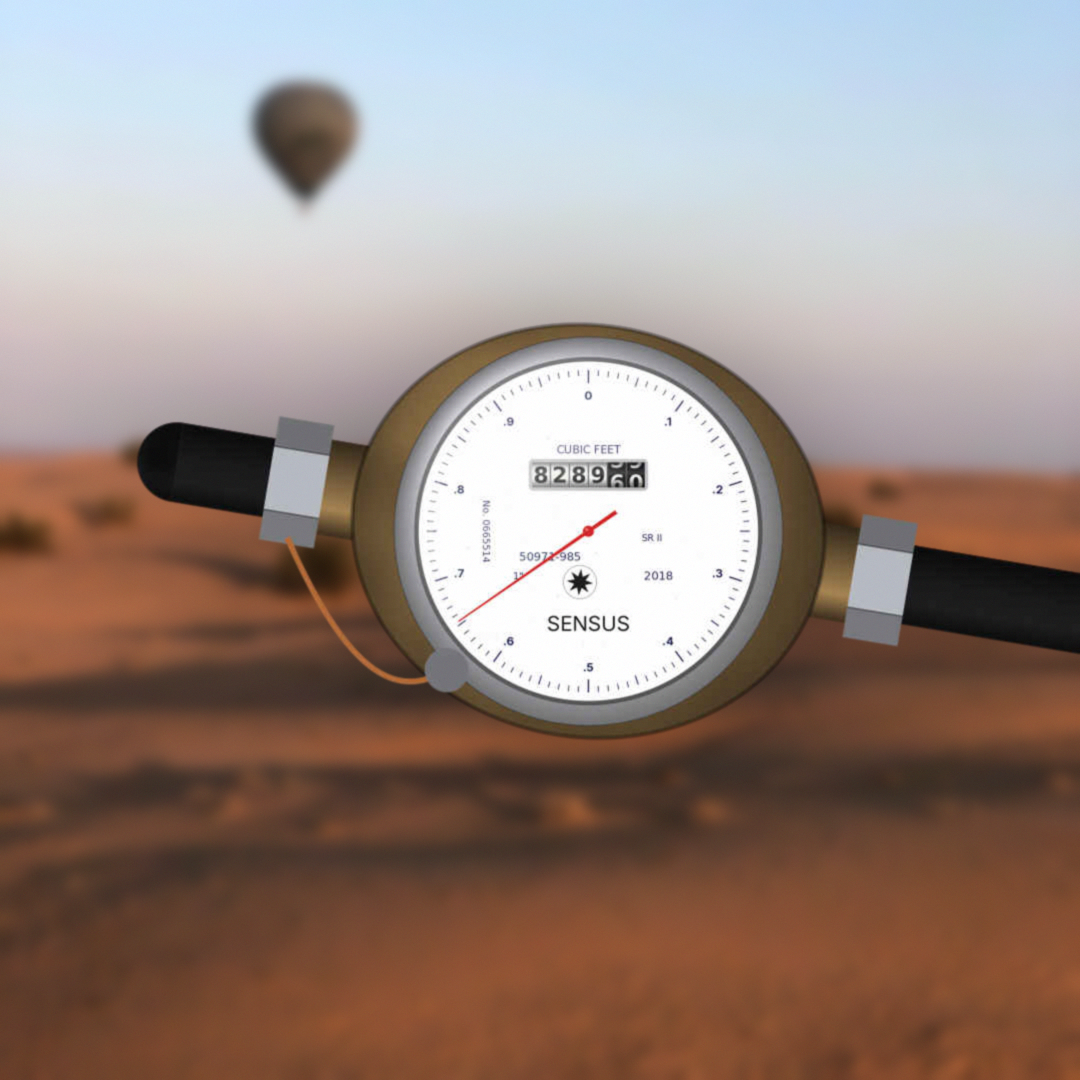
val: 828959.65ft³
